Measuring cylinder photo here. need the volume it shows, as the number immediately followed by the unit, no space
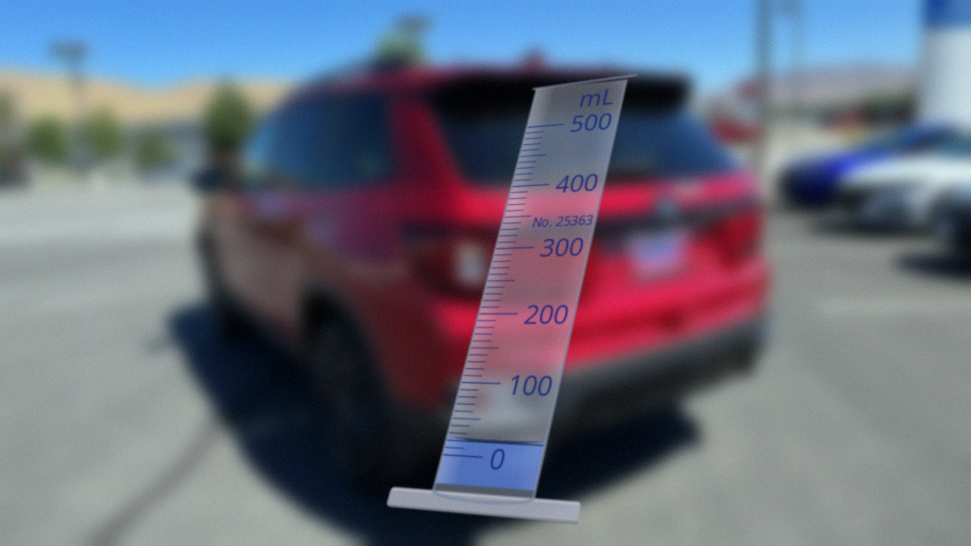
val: 20mL
